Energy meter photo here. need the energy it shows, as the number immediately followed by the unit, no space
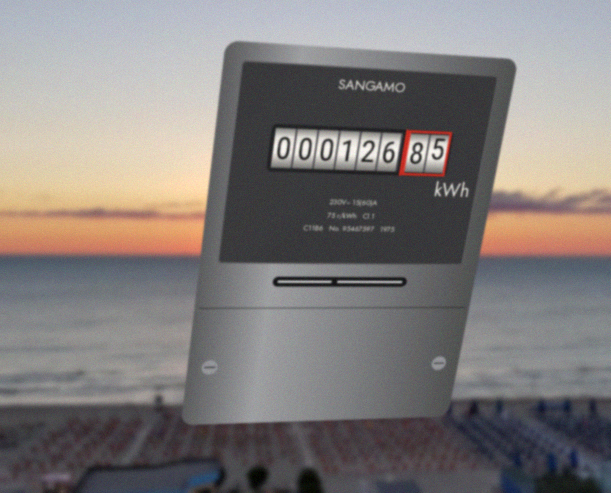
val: 126.85kWh
